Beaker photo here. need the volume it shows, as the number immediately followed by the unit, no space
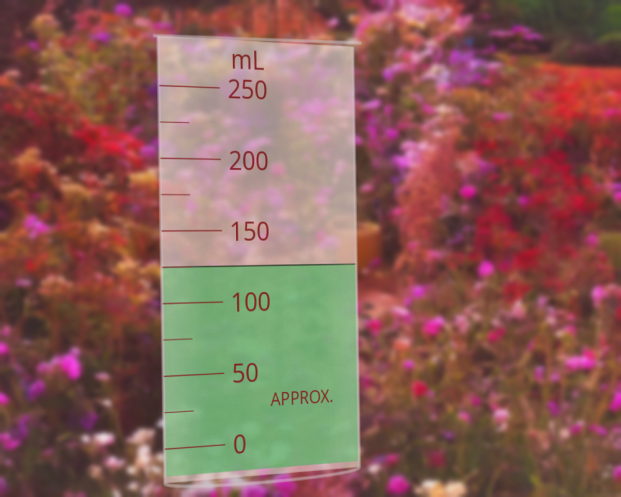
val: 125mL
